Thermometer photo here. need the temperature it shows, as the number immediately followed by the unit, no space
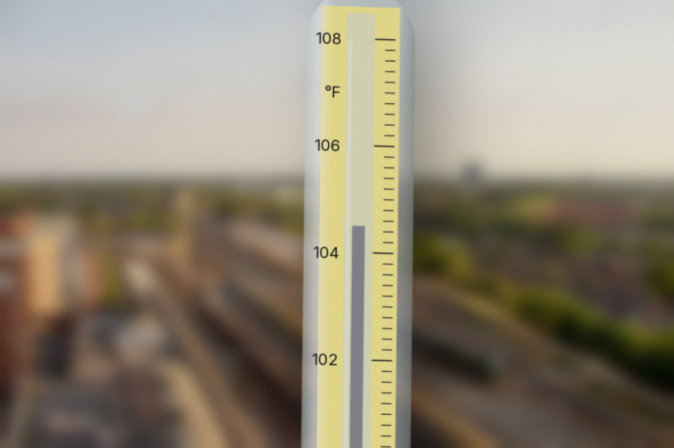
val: 104.5°F
